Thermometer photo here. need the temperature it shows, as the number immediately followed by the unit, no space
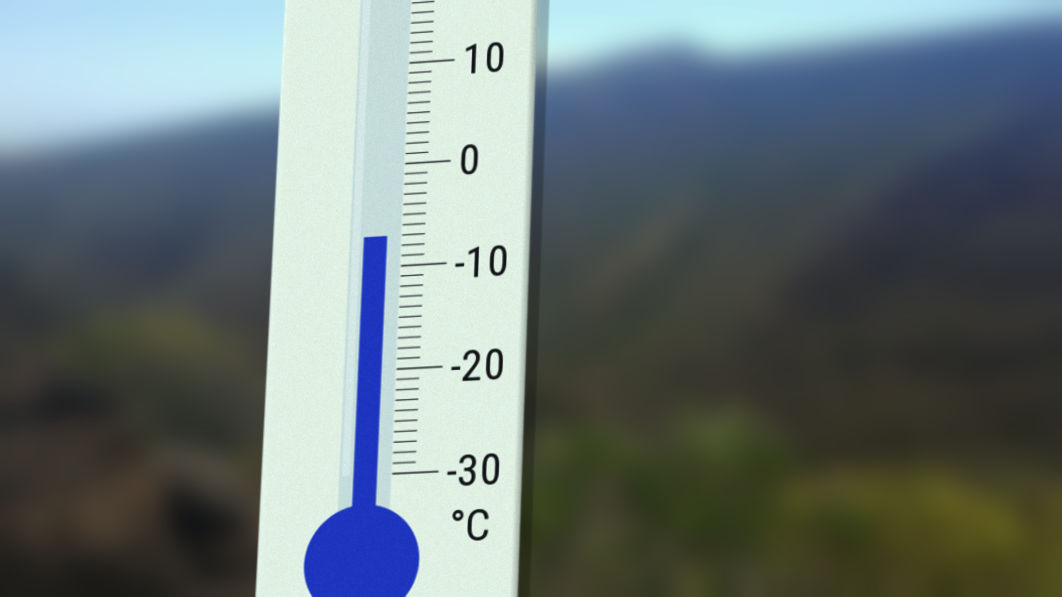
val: -7°C
